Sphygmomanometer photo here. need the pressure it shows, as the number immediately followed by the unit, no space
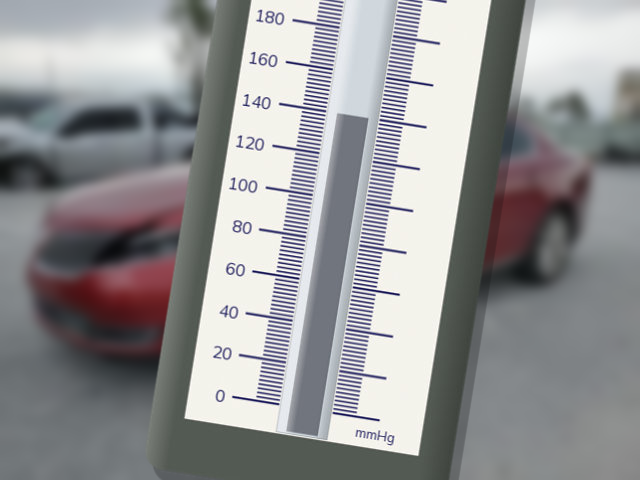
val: 140mmHg
